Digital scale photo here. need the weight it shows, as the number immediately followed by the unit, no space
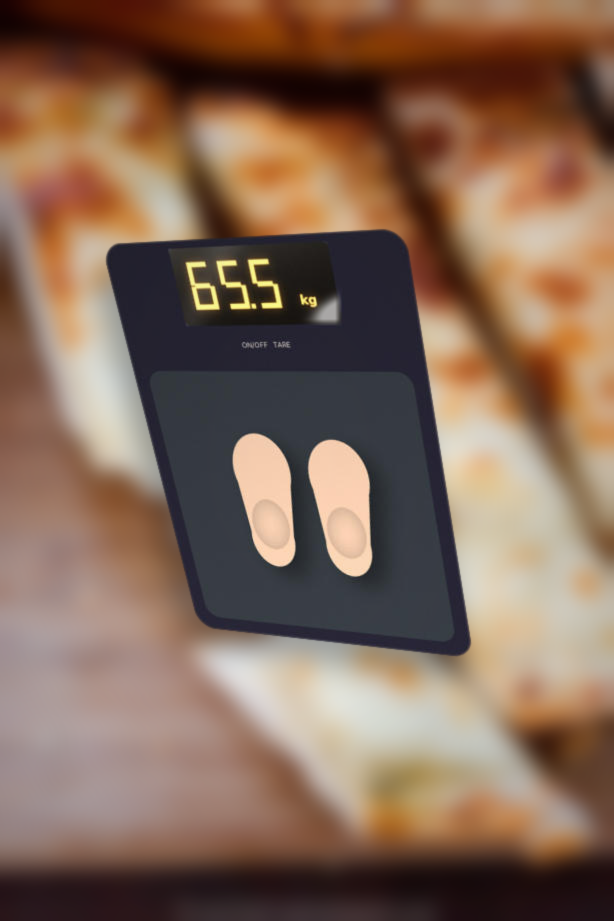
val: 65.5kg
